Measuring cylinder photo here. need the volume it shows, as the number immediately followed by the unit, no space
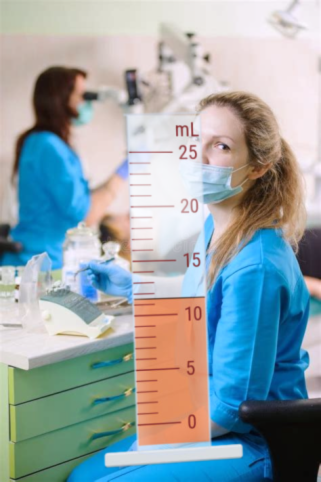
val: 11.5mL
